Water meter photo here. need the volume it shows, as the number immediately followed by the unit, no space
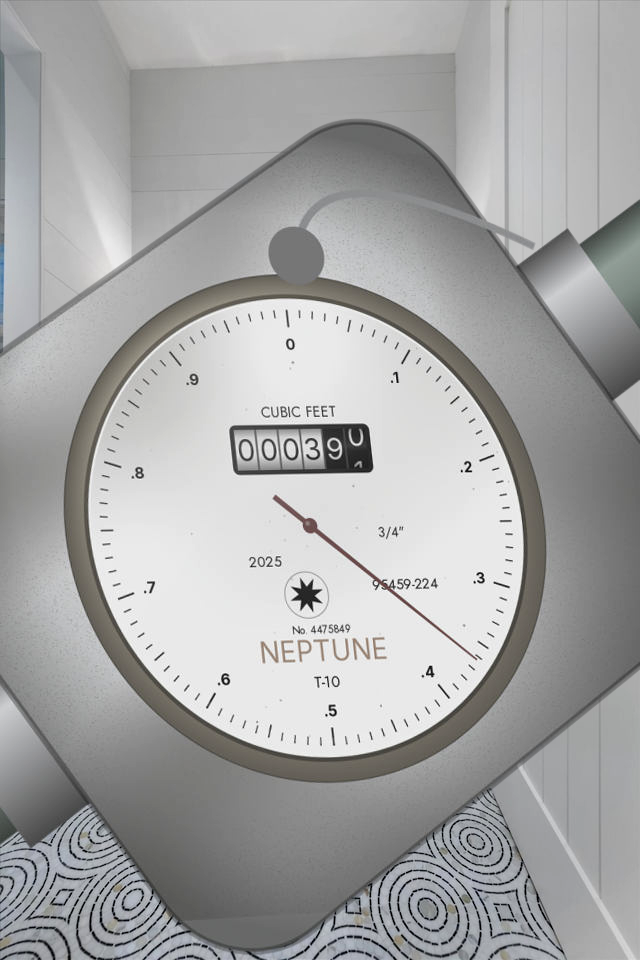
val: 390.36ft³
